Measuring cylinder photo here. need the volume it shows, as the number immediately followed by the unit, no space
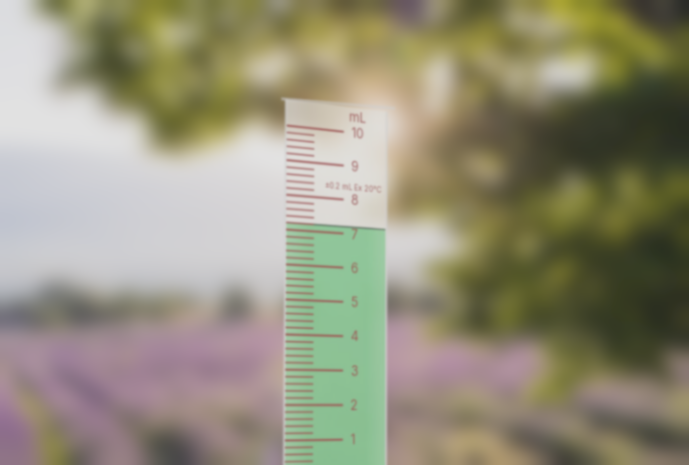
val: 7.2mL
